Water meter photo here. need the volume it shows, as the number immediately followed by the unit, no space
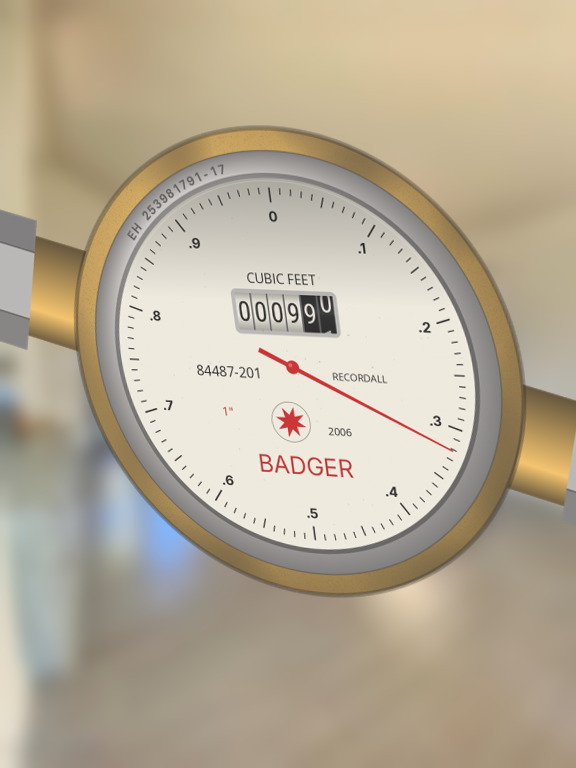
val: 990.32ft³
